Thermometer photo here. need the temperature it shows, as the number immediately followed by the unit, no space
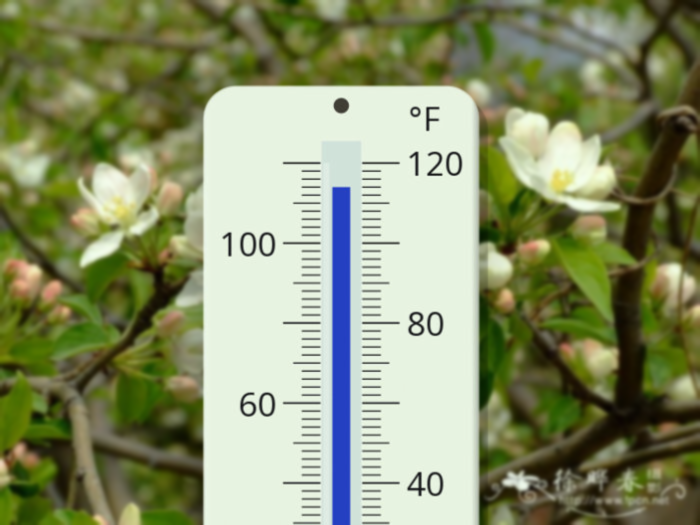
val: 114°F
